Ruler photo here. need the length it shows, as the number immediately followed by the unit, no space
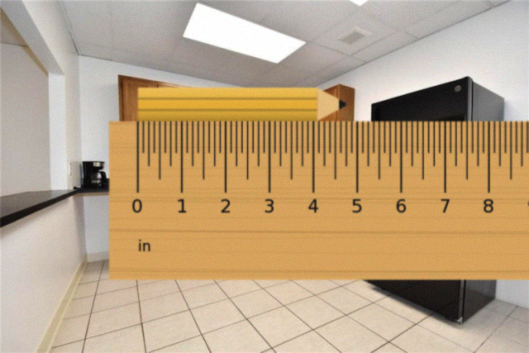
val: 4.75in
